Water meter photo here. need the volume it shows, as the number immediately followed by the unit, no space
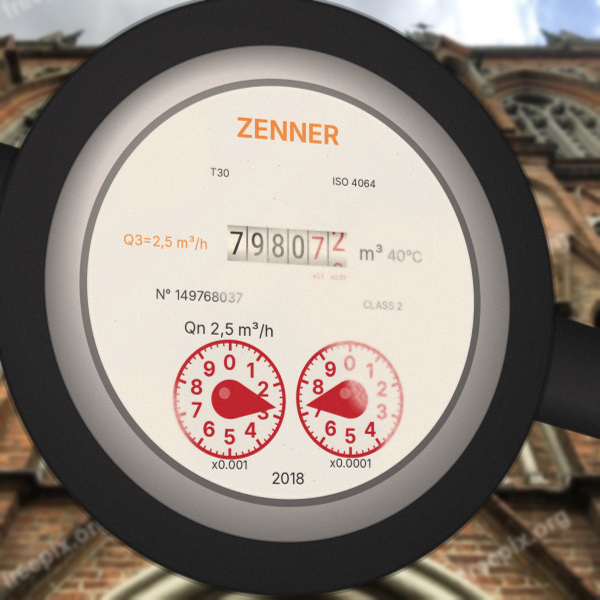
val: 7980.7227m³
